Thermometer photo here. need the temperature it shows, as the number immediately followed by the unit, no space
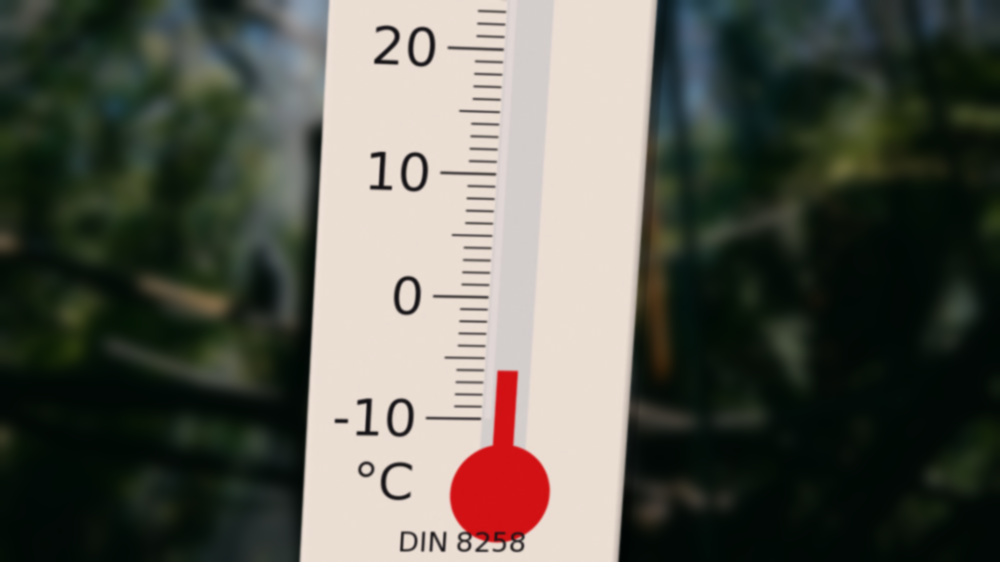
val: -6°C
